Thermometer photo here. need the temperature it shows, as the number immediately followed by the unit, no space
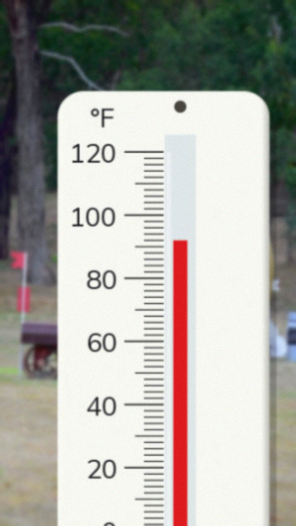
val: 92°F
